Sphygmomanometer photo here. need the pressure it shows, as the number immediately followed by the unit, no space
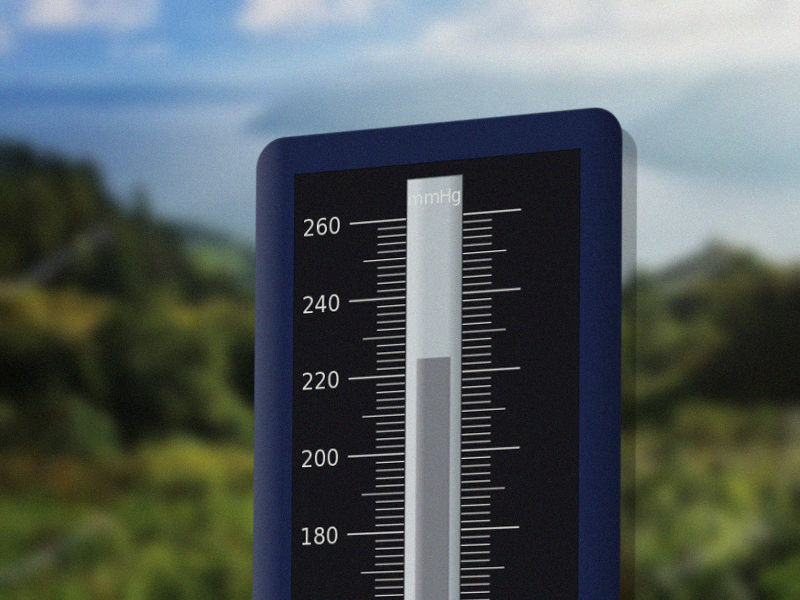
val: 224mmHg
